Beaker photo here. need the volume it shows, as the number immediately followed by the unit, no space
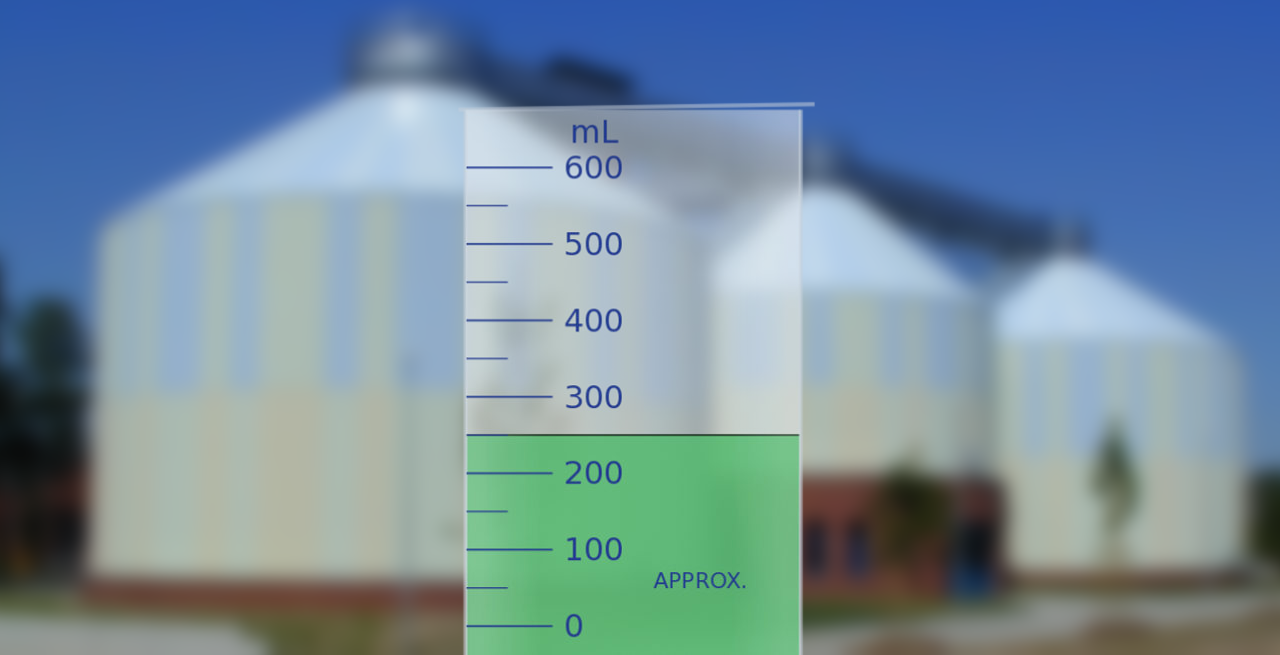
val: 250mL
